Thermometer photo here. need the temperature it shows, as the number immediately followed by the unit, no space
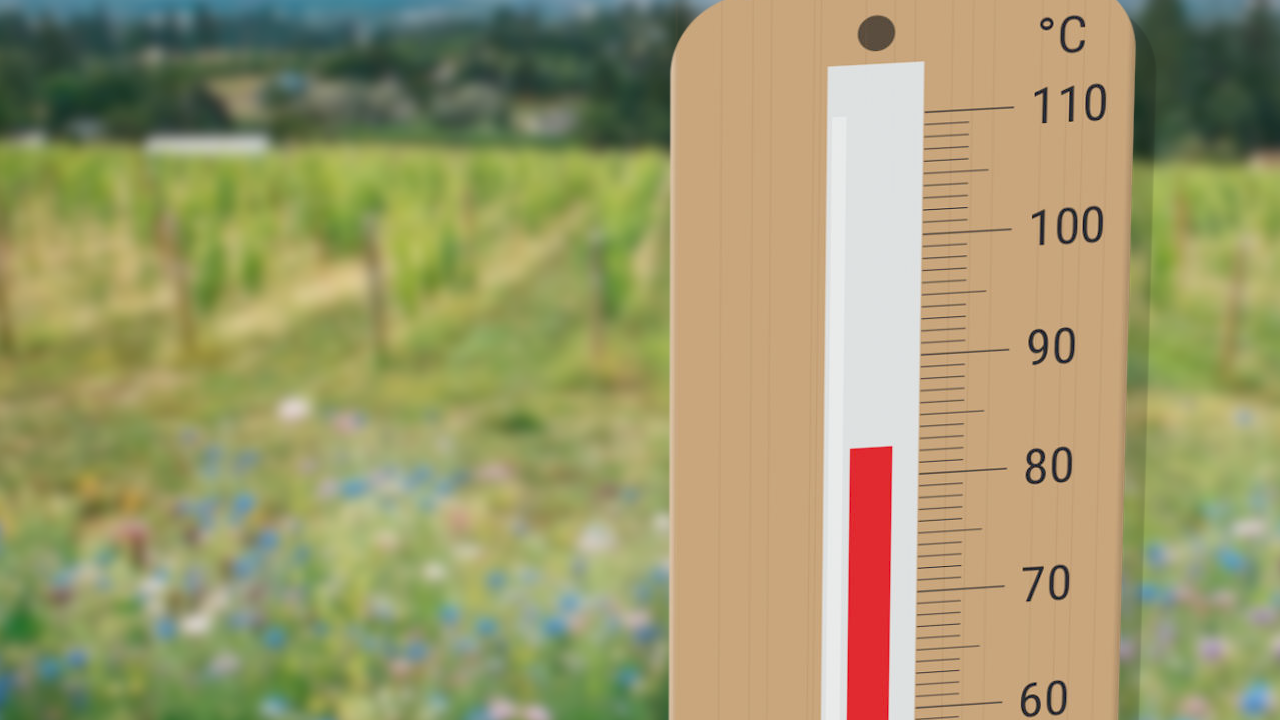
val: 82.5°C
